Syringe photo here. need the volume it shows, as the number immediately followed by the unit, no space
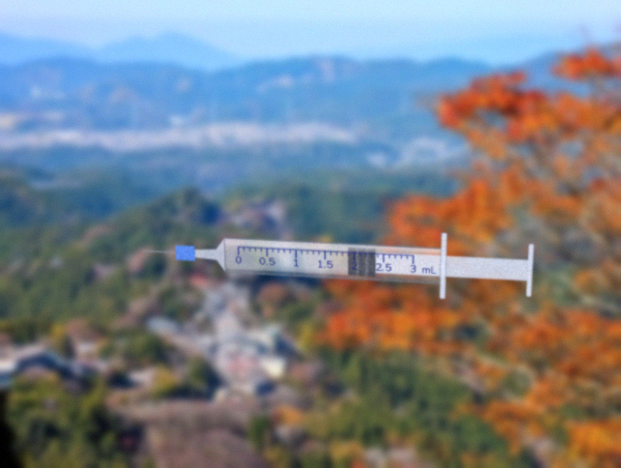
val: 1.9mL
